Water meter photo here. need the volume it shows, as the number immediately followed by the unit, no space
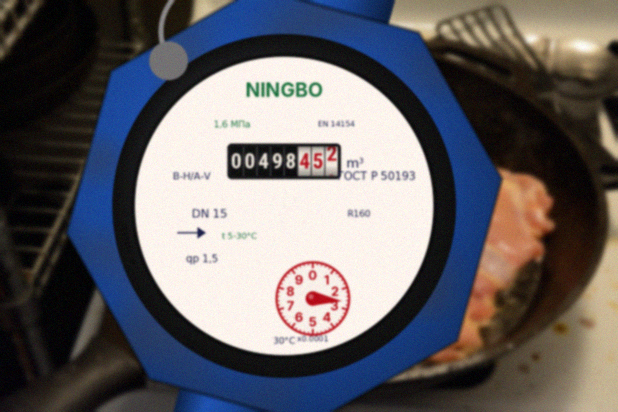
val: 498.4522m³
